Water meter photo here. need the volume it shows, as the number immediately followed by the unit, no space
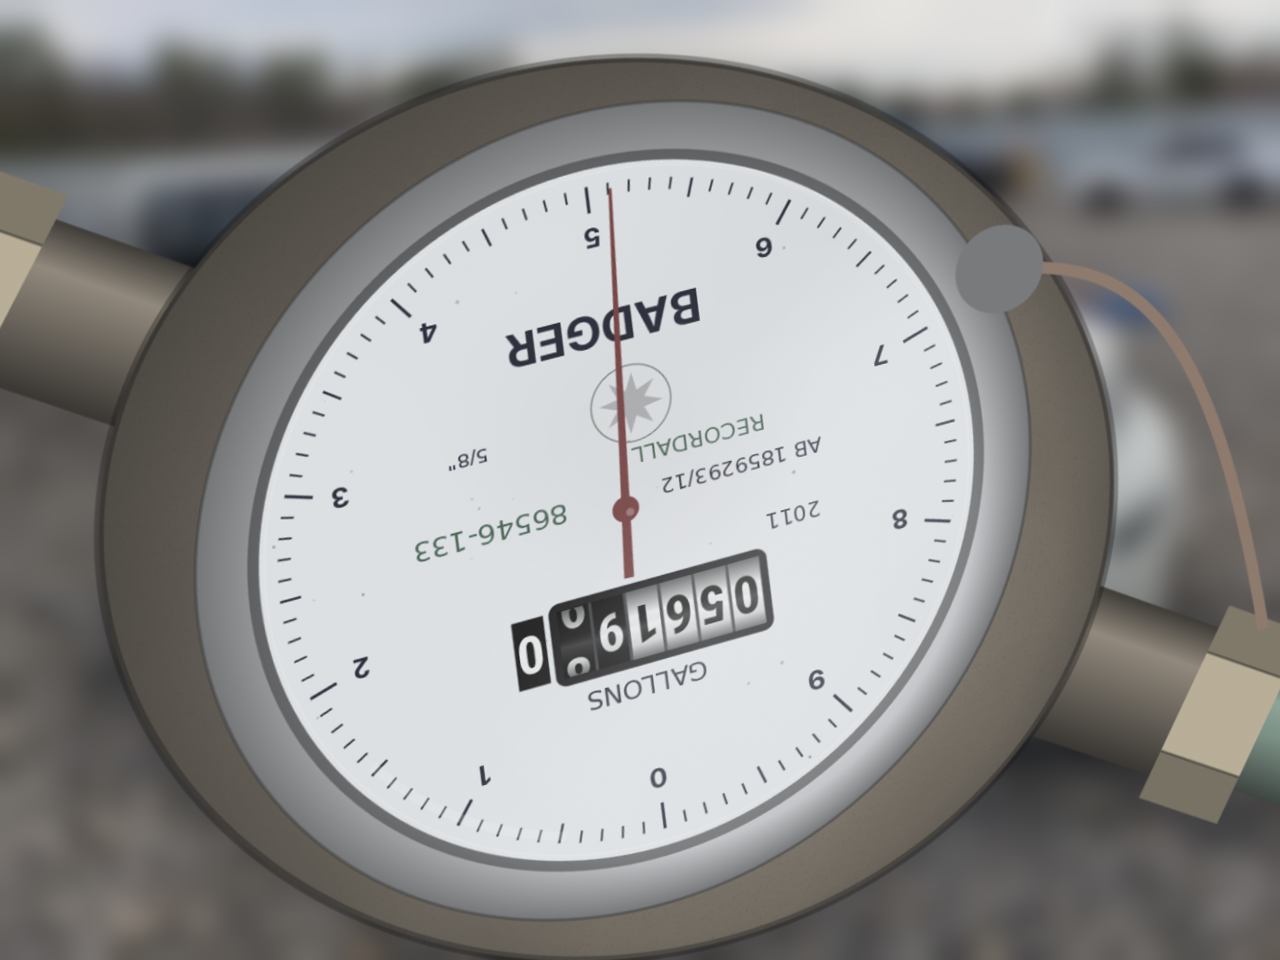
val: 561985.1gal
